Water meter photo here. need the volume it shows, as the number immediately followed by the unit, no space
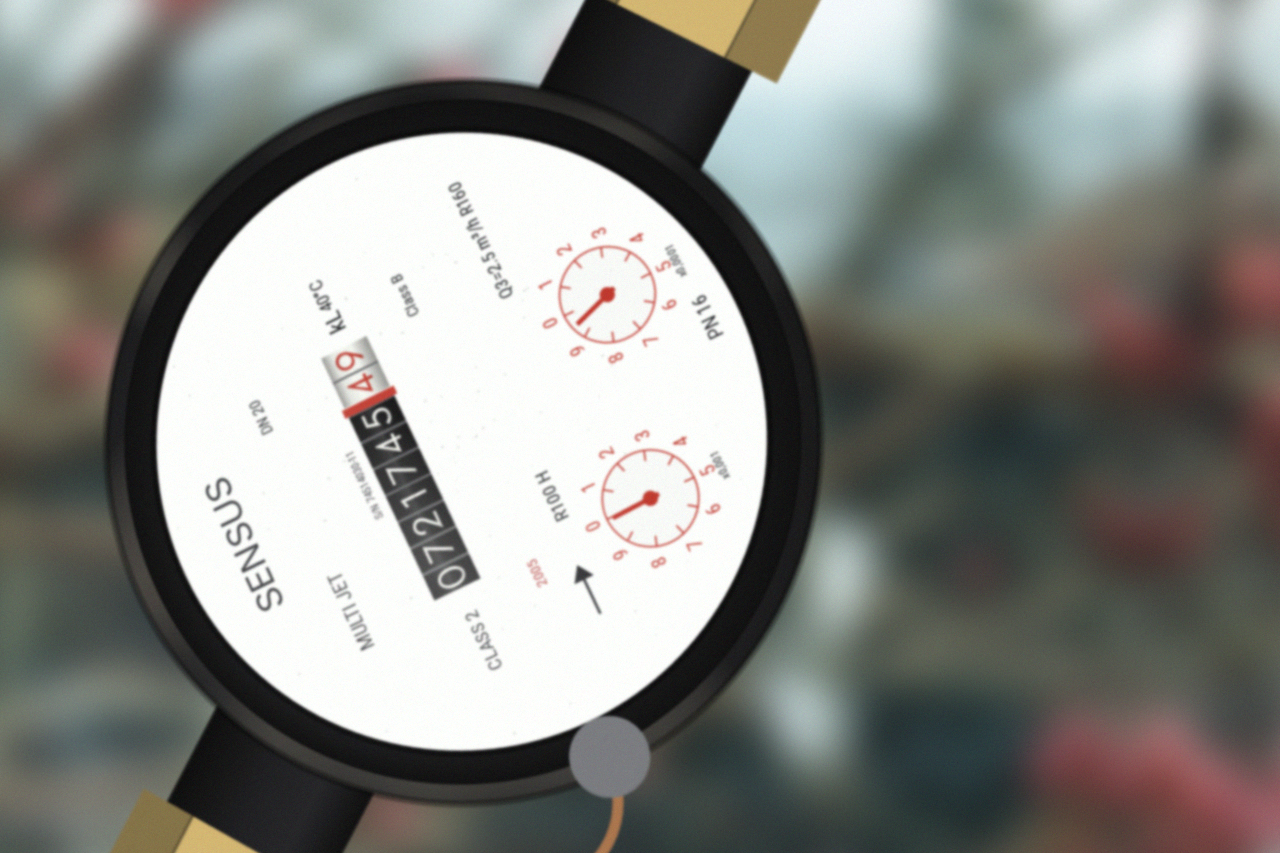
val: 721745.4899kL
